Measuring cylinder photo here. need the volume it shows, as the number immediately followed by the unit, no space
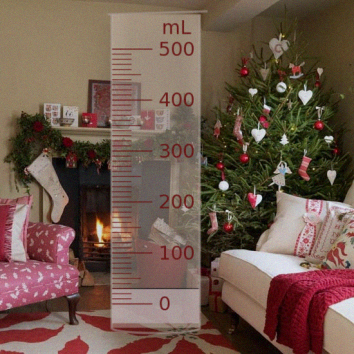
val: 30mL
